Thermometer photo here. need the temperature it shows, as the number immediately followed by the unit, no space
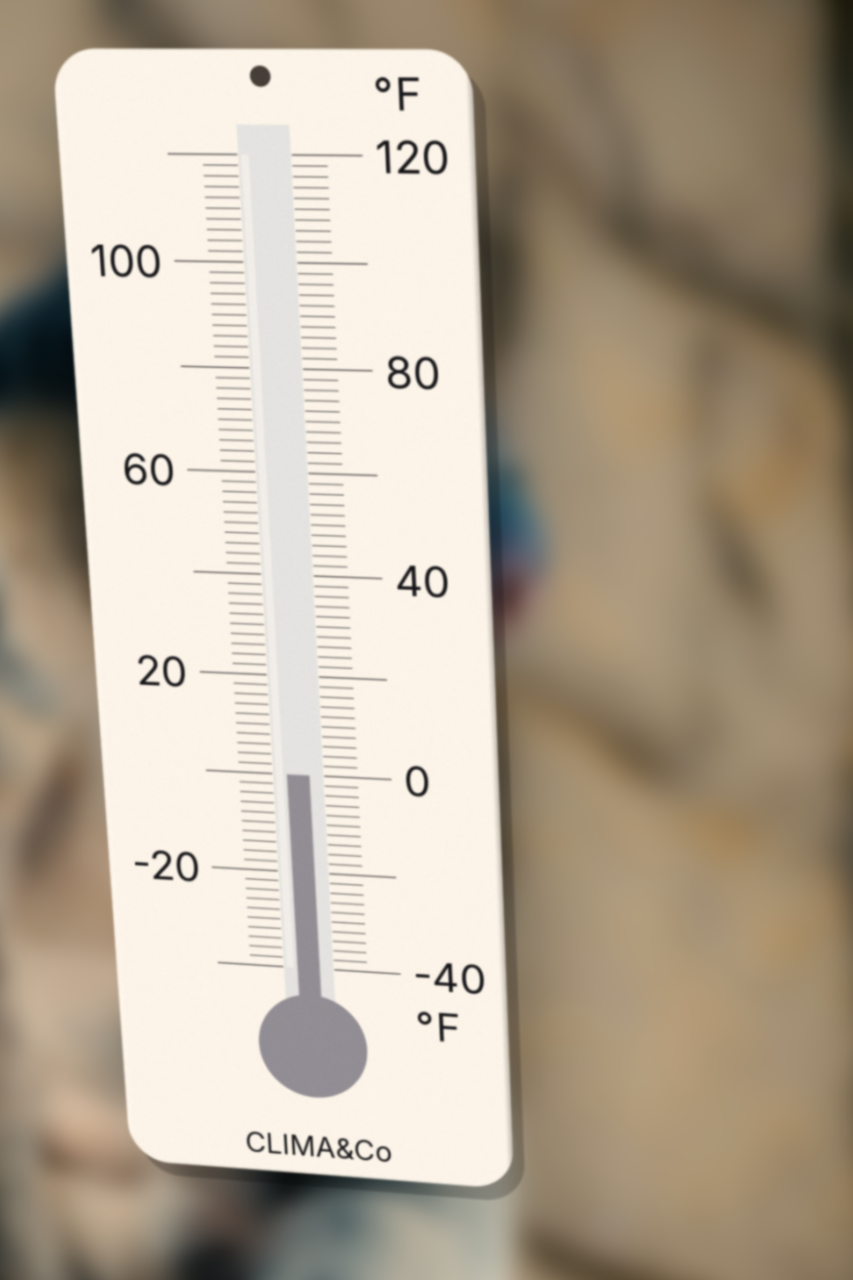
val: 0°F
